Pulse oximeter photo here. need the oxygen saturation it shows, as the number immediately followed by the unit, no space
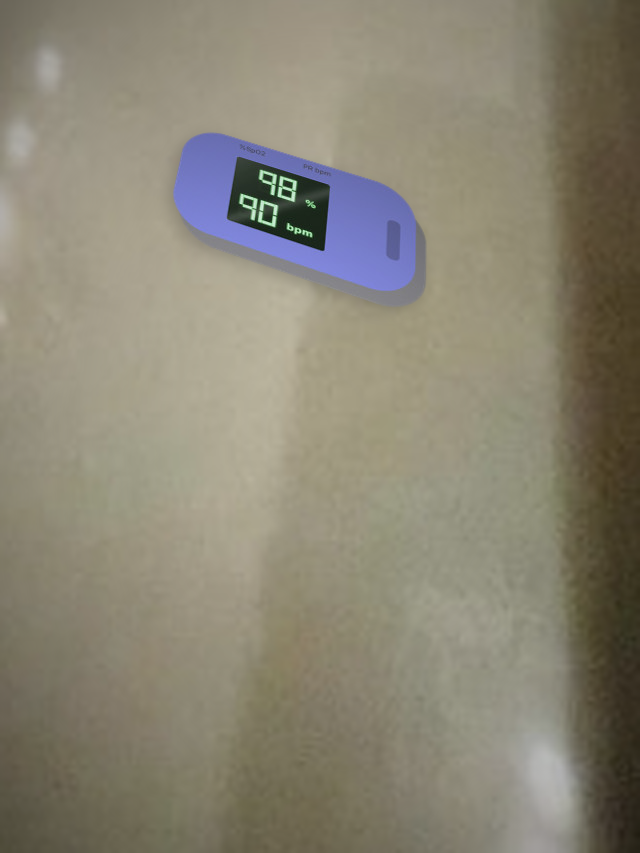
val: 98%
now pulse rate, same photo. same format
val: 90bpm
